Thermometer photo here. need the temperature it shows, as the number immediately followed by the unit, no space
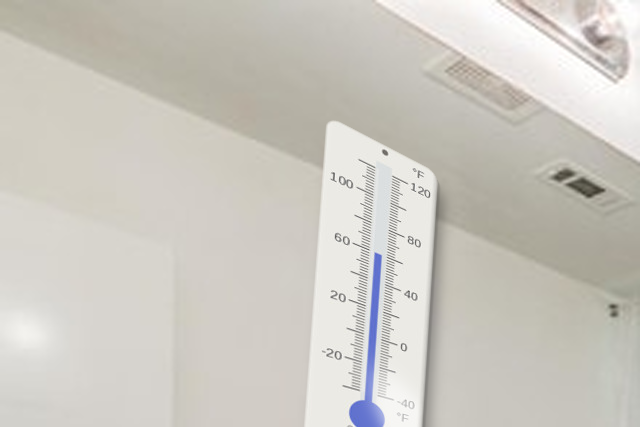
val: 60°F
